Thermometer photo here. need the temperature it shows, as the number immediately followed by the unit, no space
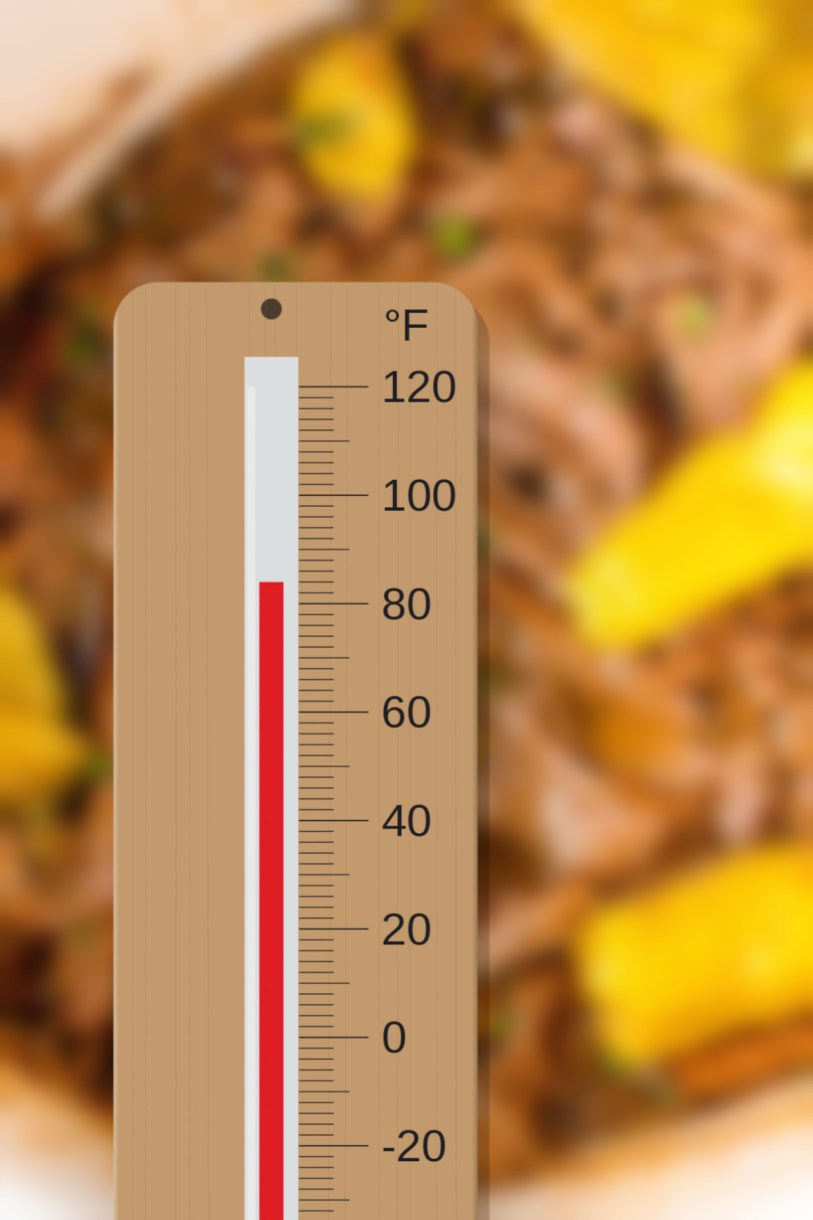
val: 84°F
